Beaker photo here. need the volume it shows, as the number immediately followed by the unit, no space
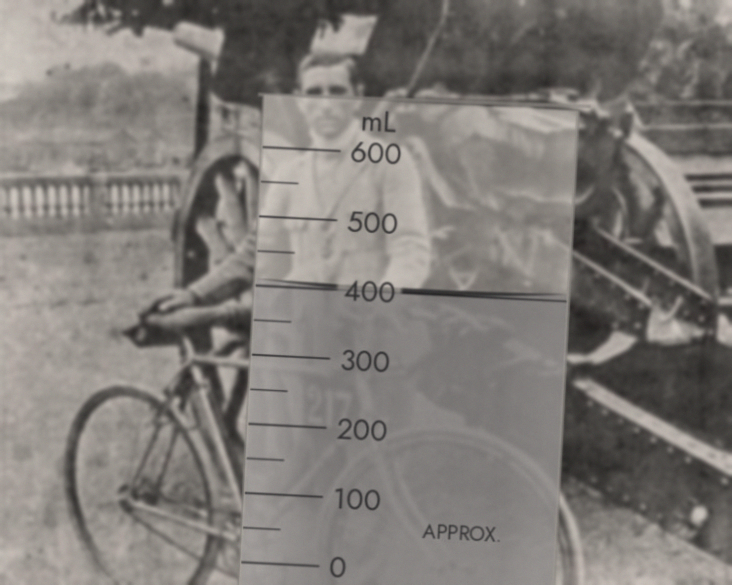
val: 400mL
